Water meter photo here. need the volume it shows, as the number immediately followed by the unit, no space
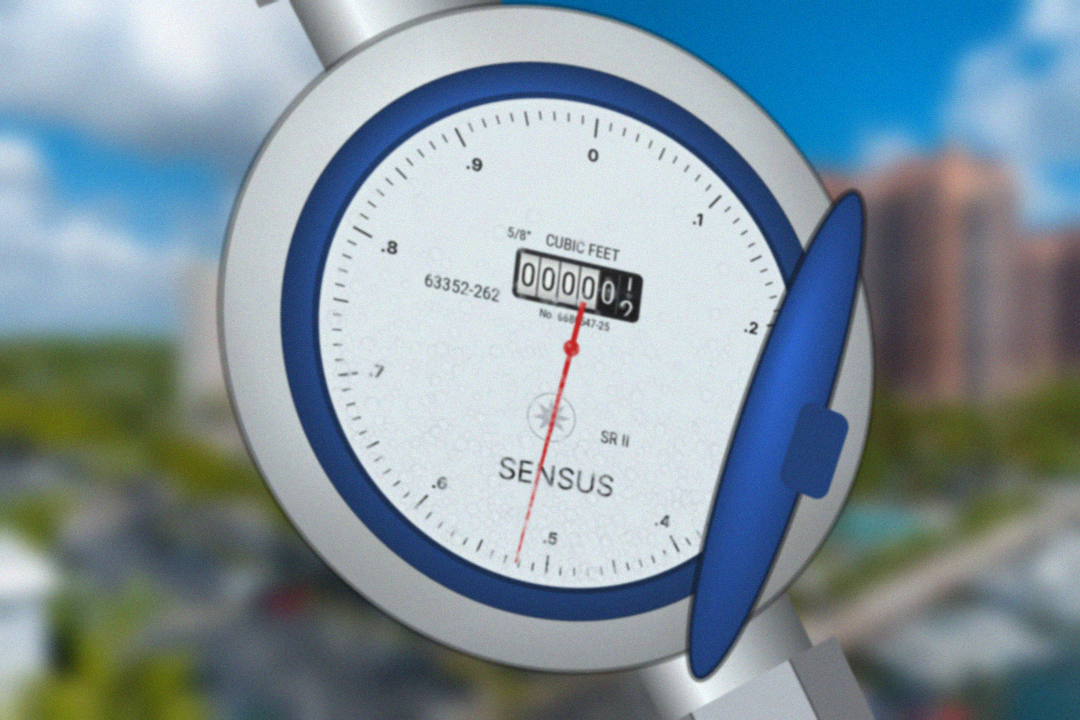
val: 1.52ft³
